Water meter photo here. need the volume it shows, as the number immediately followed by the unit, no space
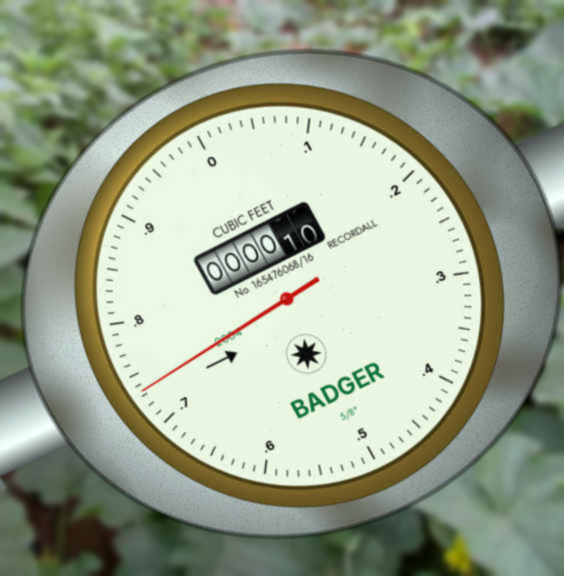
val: 9.73ft³
